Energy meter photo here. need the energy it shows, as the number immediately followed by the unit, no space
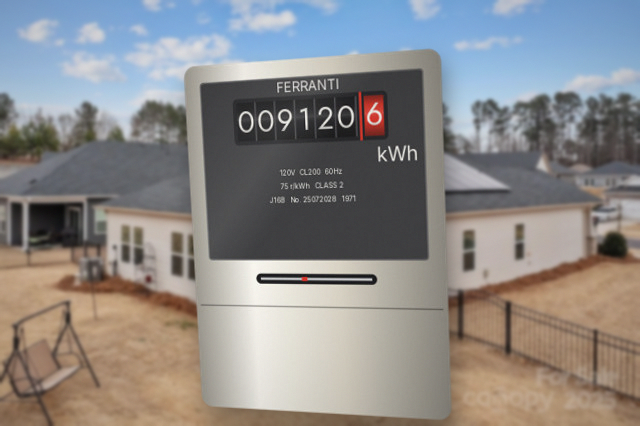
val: 9120.6kWh
